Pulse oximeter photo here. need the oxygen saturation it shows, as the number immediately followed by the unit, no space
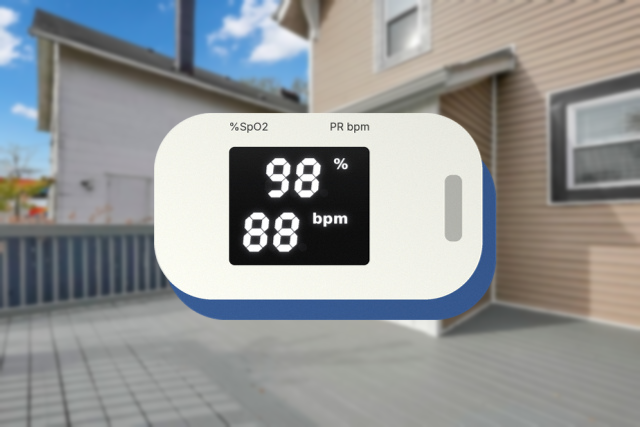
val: 98%
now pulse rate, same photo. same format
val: 88bpm
